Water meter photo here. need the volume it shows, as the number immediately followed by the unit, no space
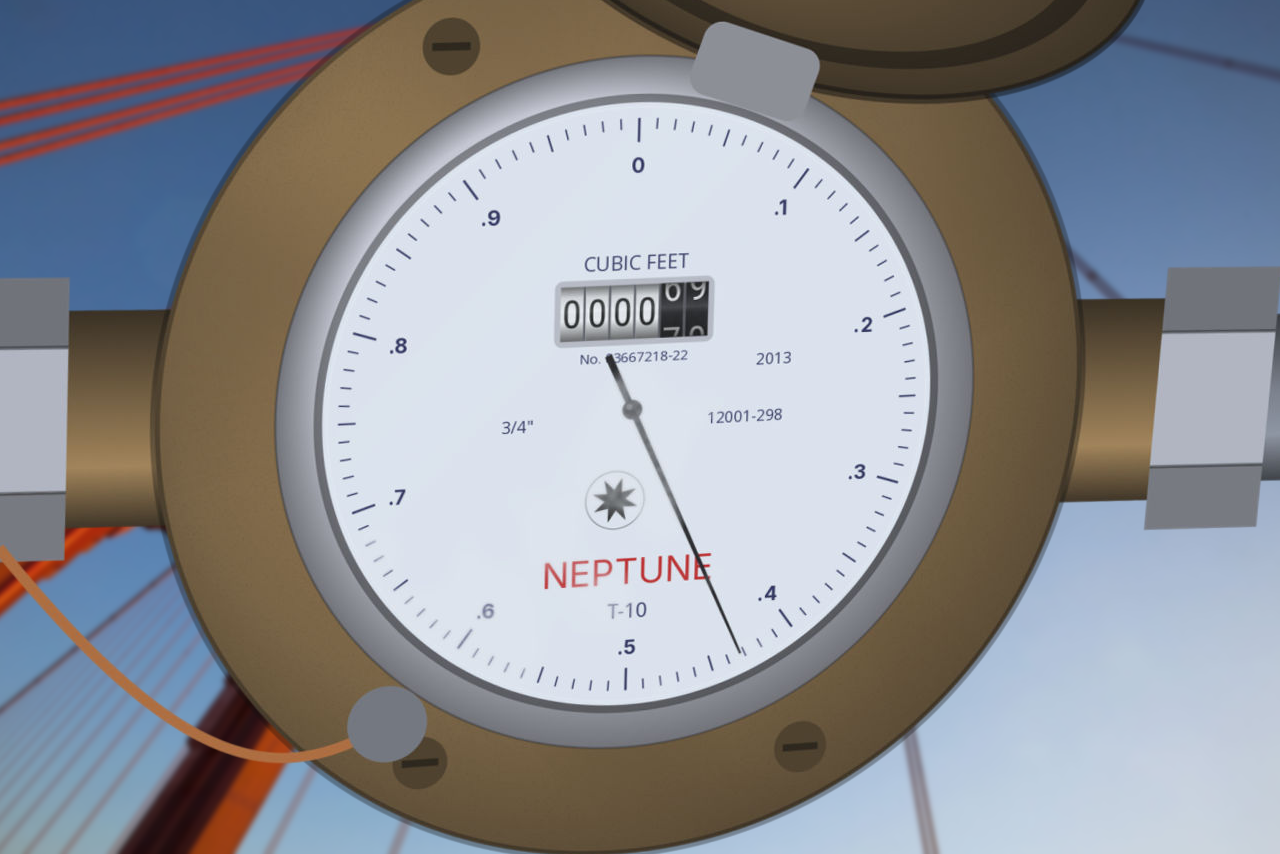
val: 69.43ft³
